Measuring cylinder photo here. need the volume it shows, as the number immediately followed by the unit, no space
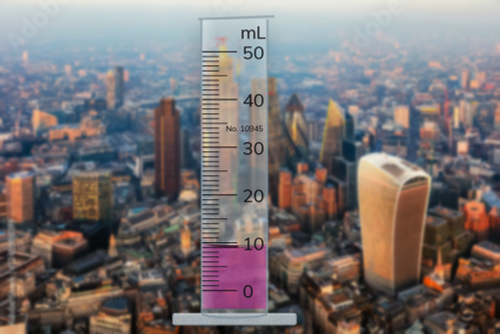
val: 9mL
